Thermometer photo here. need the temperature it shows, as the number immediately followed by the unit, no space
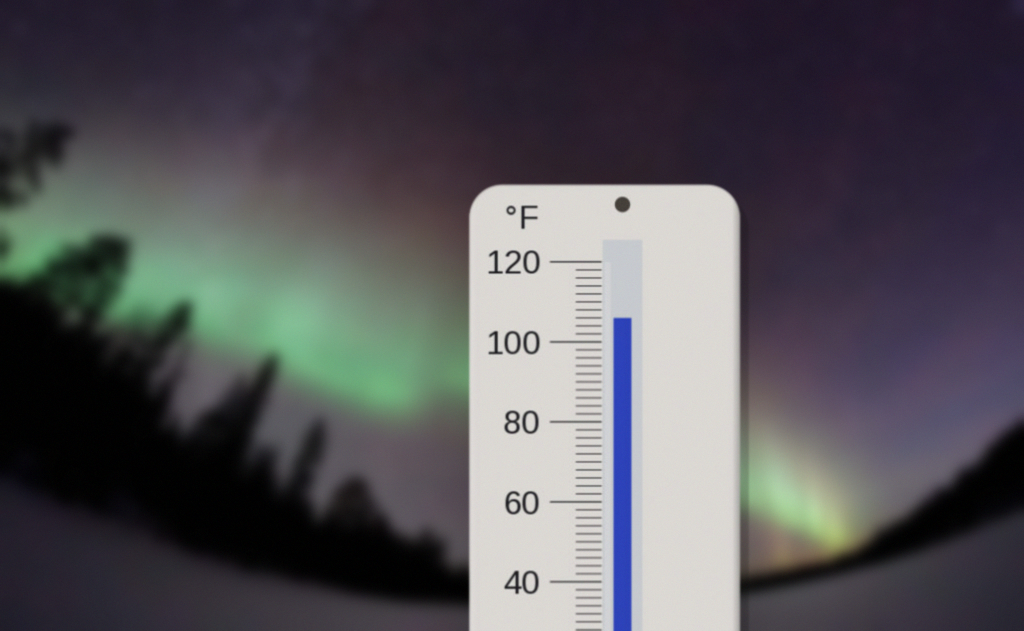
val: 106°F
